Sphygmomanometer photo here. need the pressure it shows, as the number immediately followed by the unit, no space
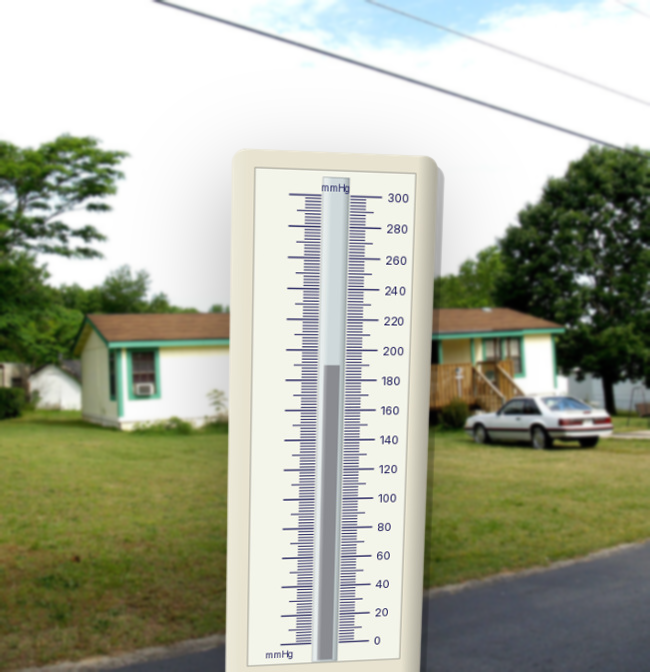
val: 190mmHg
